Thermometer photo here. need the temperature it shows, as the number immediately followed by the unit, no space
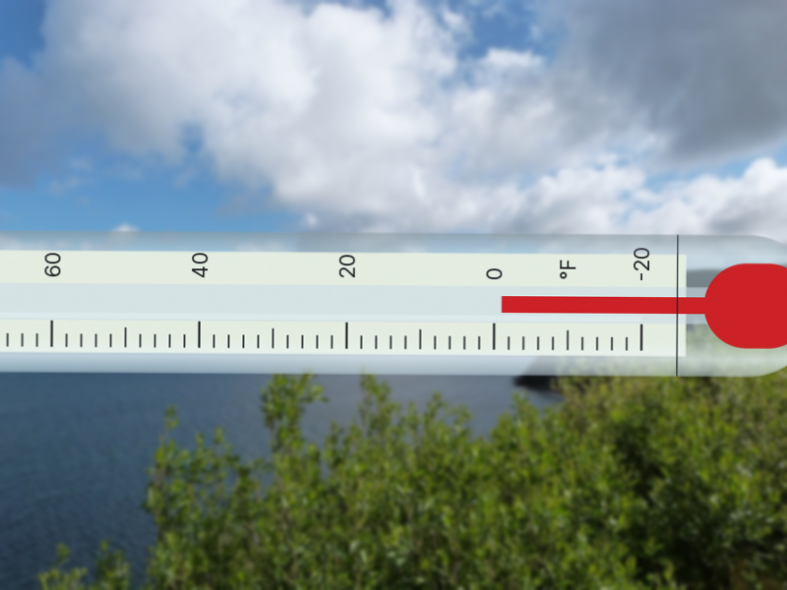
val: -1°F
